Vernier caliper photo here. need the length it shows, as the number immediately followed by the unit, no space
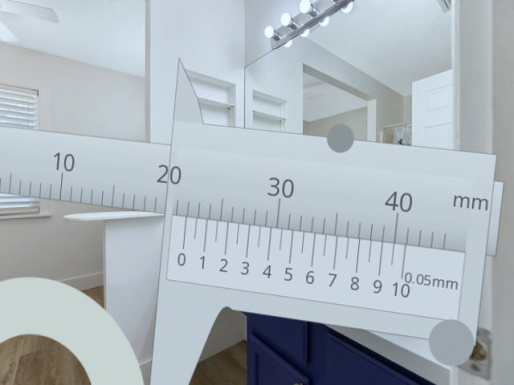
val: 21.9mm
